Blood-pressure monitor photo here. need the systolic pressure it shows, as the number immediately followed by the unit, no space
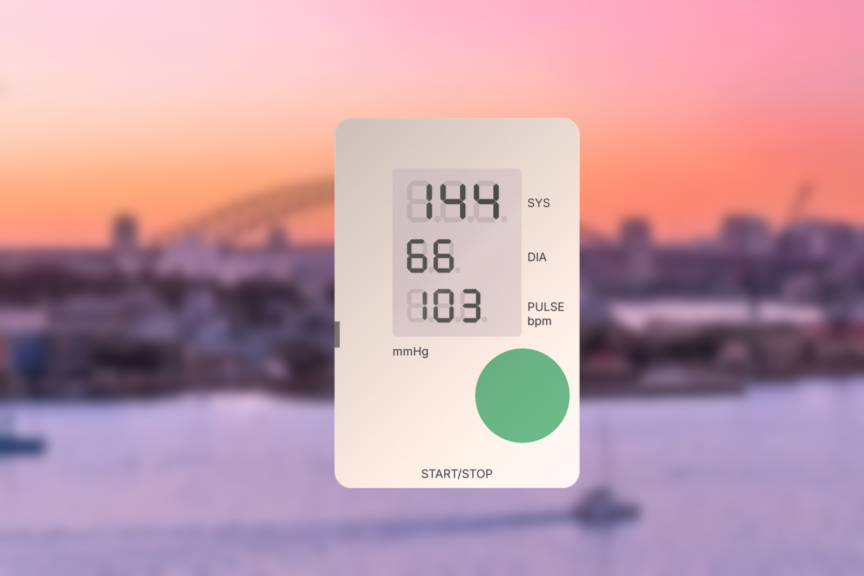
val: 144mmHg
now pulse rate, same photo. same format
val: 103bpm
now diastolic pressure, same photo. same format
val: 66mmHg
